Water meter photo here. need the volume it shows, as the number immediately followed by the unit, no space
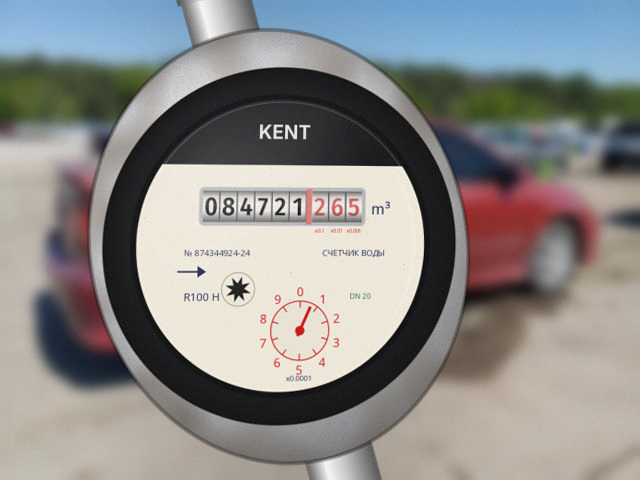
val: 84721.2650m³
